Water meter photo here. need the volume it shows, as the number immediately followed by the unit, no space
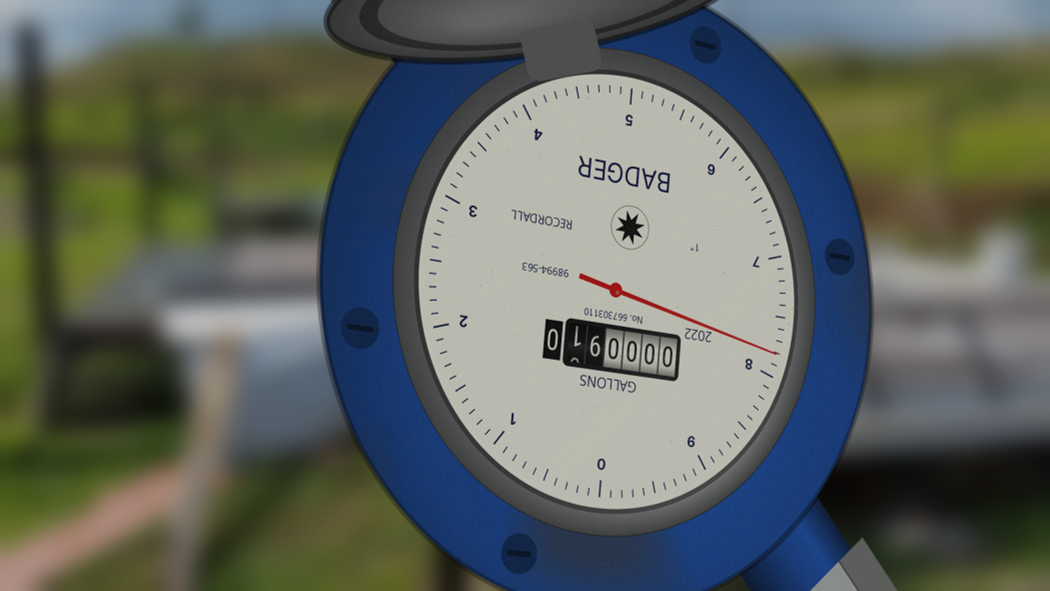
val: 907.8gal
